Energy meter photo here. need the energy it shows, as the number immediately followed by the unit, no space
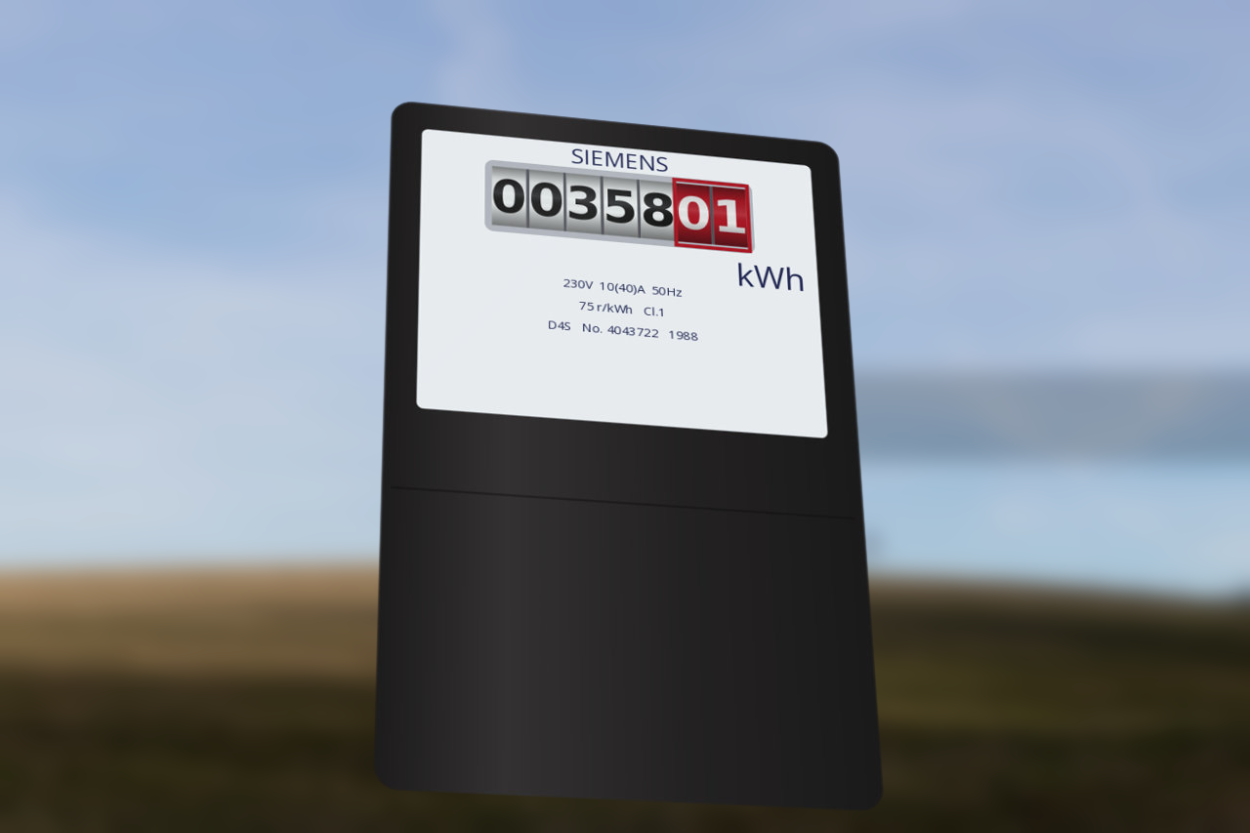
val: 358.01kWh
